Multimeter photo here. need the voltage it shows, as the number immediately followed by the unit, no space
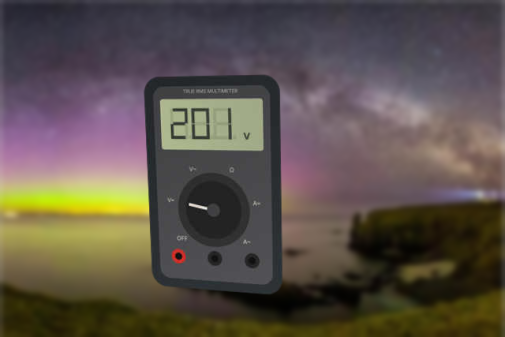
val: 201V
